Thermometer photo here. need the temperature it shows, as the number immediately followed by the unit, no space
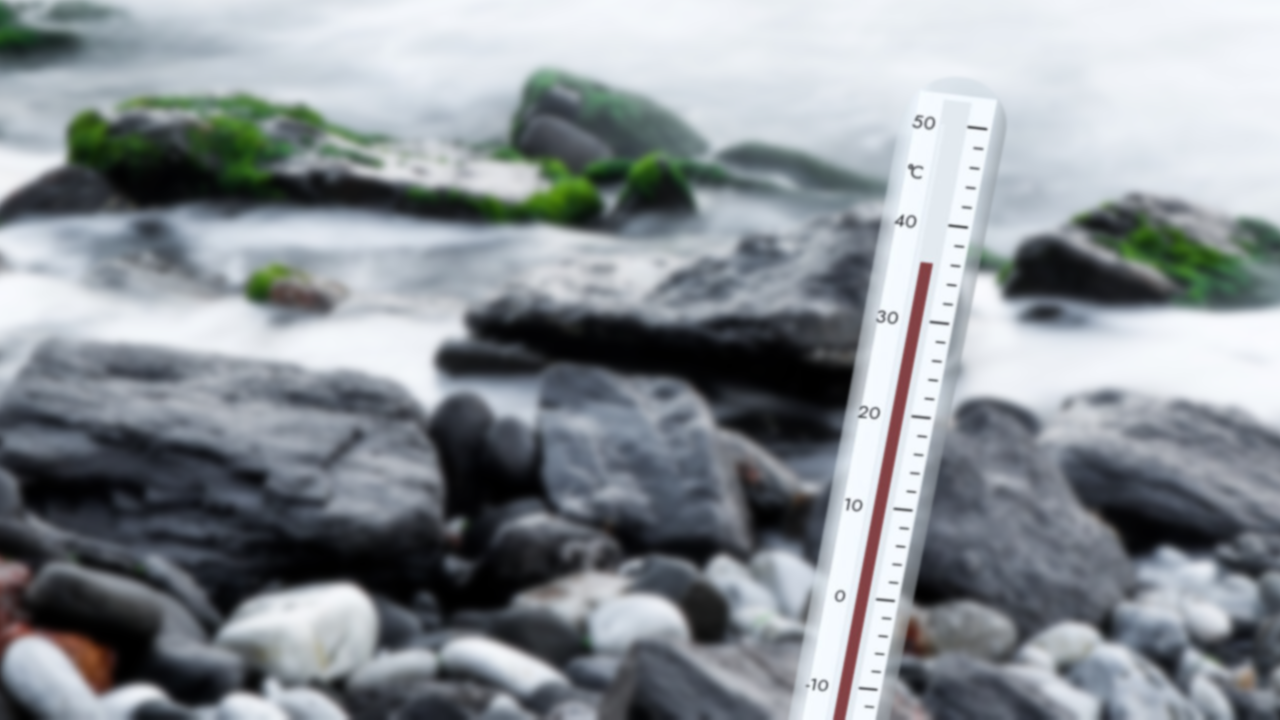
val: 36°C
